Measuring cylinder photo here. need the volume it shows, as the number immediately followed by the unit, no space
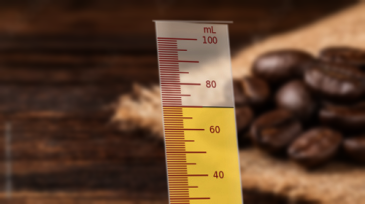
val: 70mL
